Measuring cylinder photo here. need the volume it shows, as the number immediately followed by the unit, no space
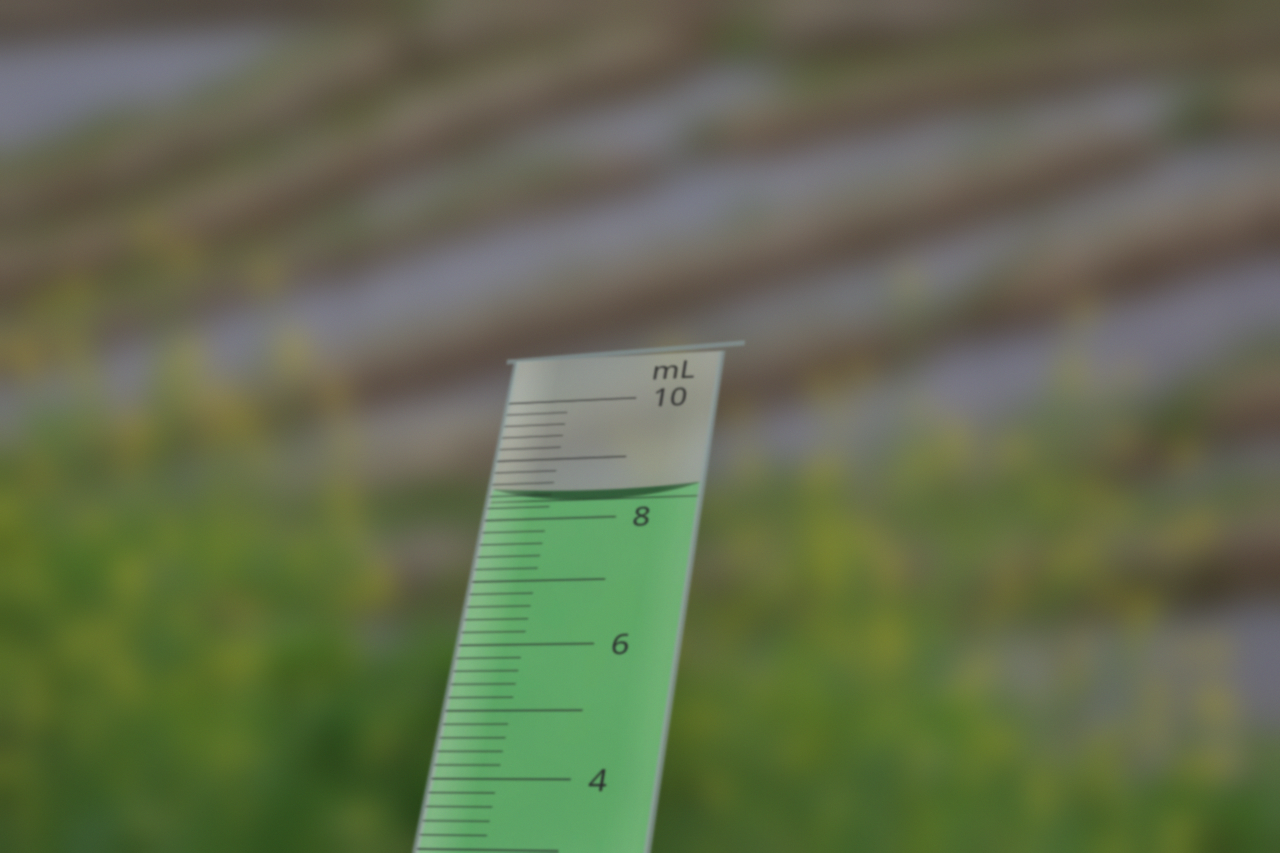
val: 8.3mL
